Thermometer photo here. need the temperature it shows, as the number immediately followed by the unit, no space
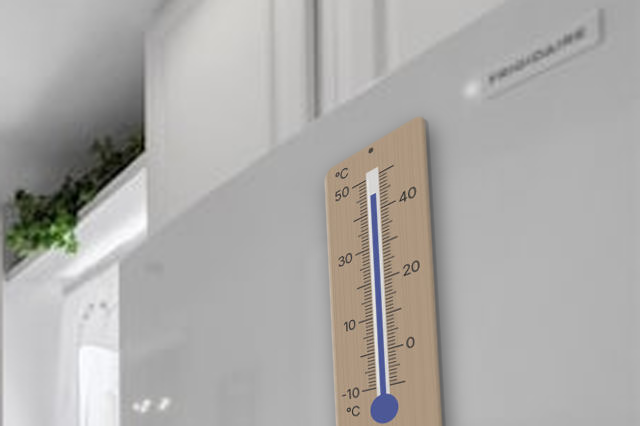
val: 45°C
